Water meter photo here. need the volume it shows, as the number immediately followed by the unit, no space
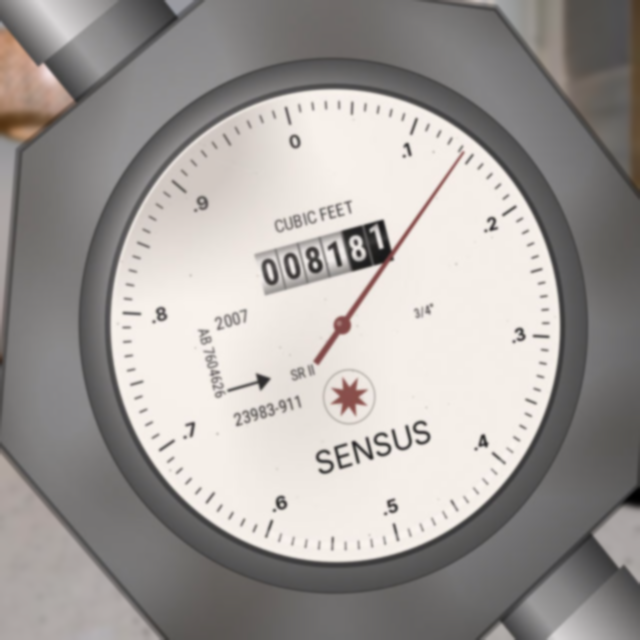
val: 8181.14ft³
